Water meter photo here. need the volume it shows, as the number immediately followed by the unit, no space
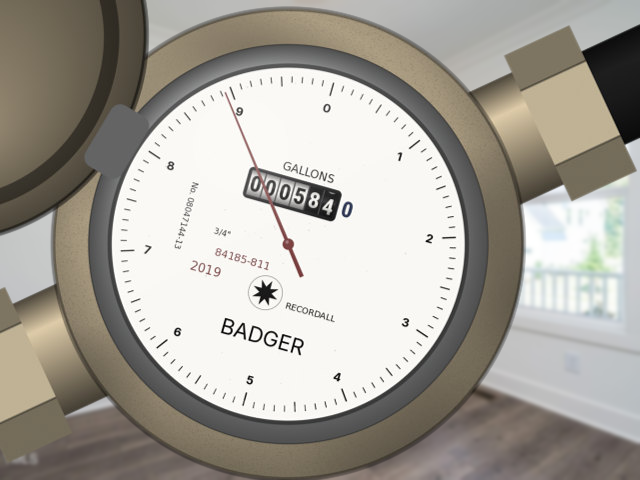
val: 5838.9gal
